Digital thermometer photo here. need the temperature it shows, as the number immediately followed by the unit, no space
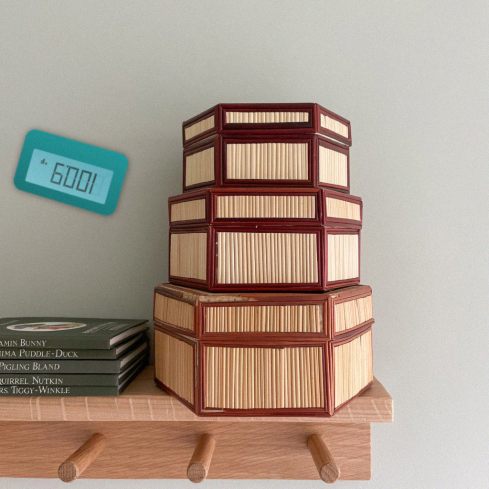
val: 100.9°F
